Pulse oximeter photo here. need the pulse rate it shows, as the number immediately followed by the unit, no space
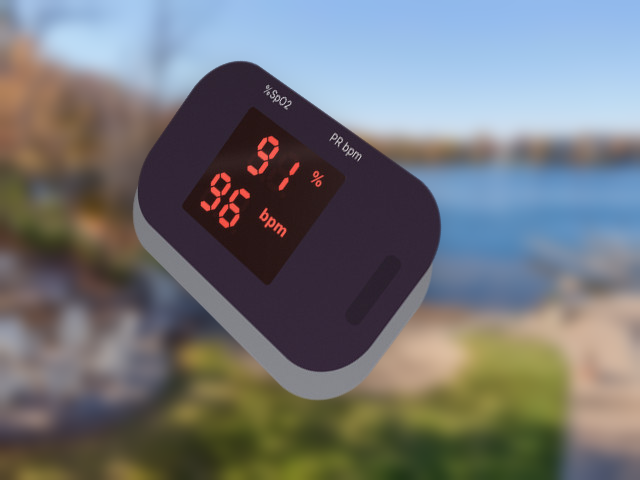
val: 96bpm
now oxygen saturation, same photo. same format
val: 91%
